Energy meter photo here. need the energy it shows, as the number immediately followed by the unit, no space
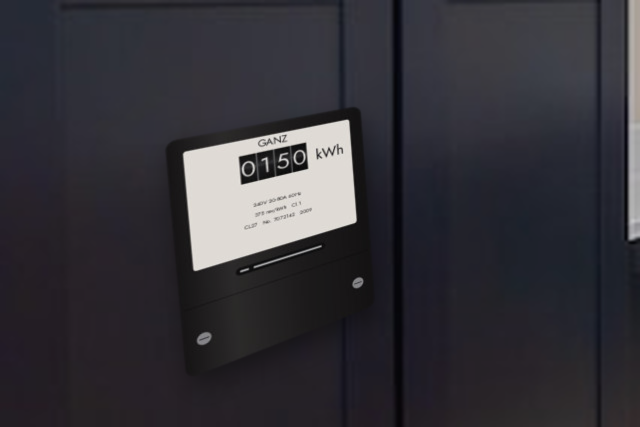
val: 150kWh
